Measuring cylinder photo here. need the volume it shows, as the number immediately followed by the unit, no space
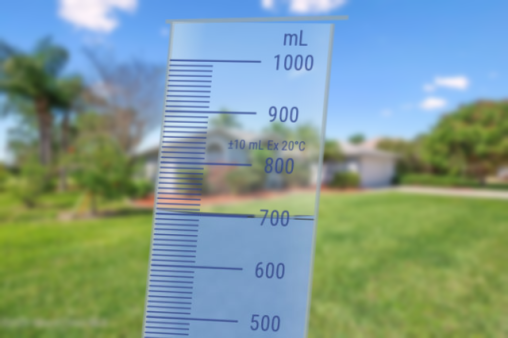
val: 700mL
